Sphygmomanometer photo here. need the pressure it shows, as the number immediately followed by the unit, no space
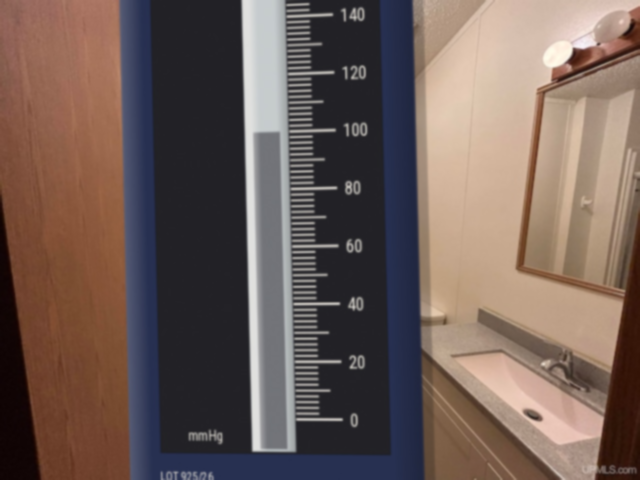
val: 100mmHg
